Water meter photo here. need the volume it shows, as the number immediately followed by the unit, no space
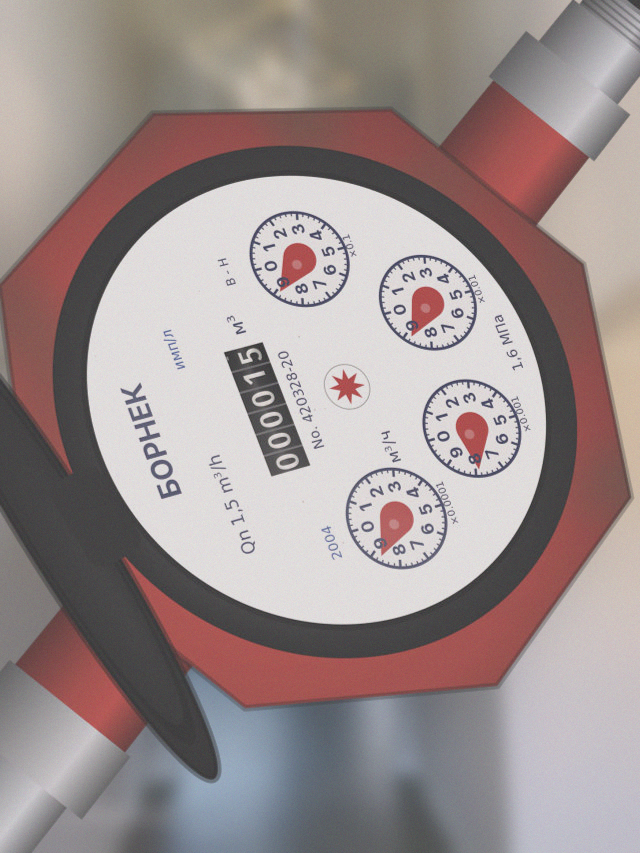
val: 14.8878m³
